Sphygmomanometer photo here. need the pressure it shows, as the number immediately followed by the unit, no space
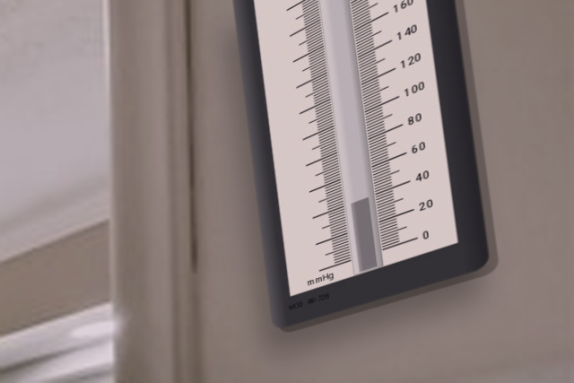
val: 40mmHg
